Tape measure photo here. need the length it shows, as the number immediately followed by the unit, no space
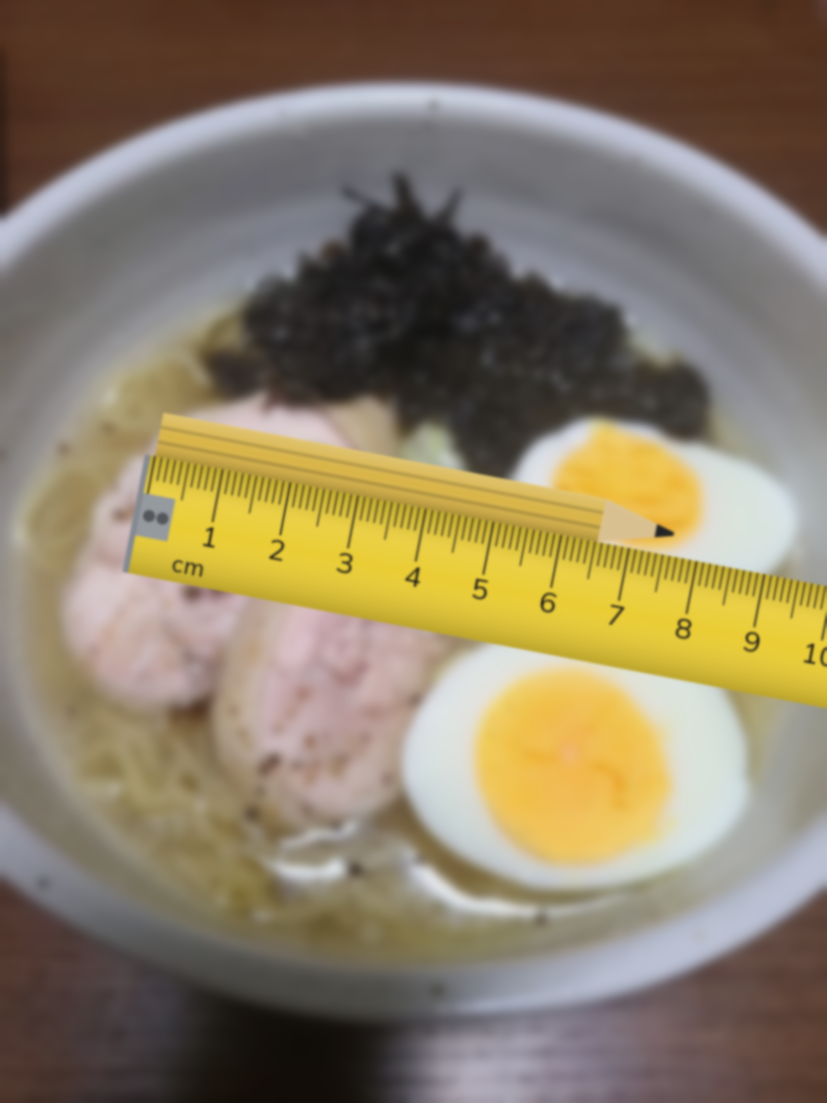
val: 7.6cm
